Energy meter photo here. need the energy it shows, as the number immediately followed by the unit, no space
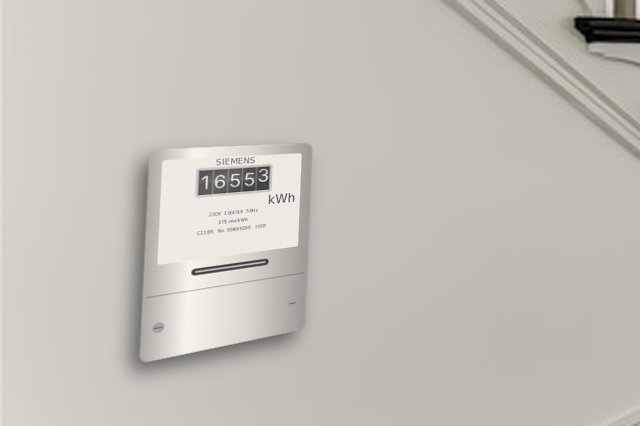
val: 16553kWh
